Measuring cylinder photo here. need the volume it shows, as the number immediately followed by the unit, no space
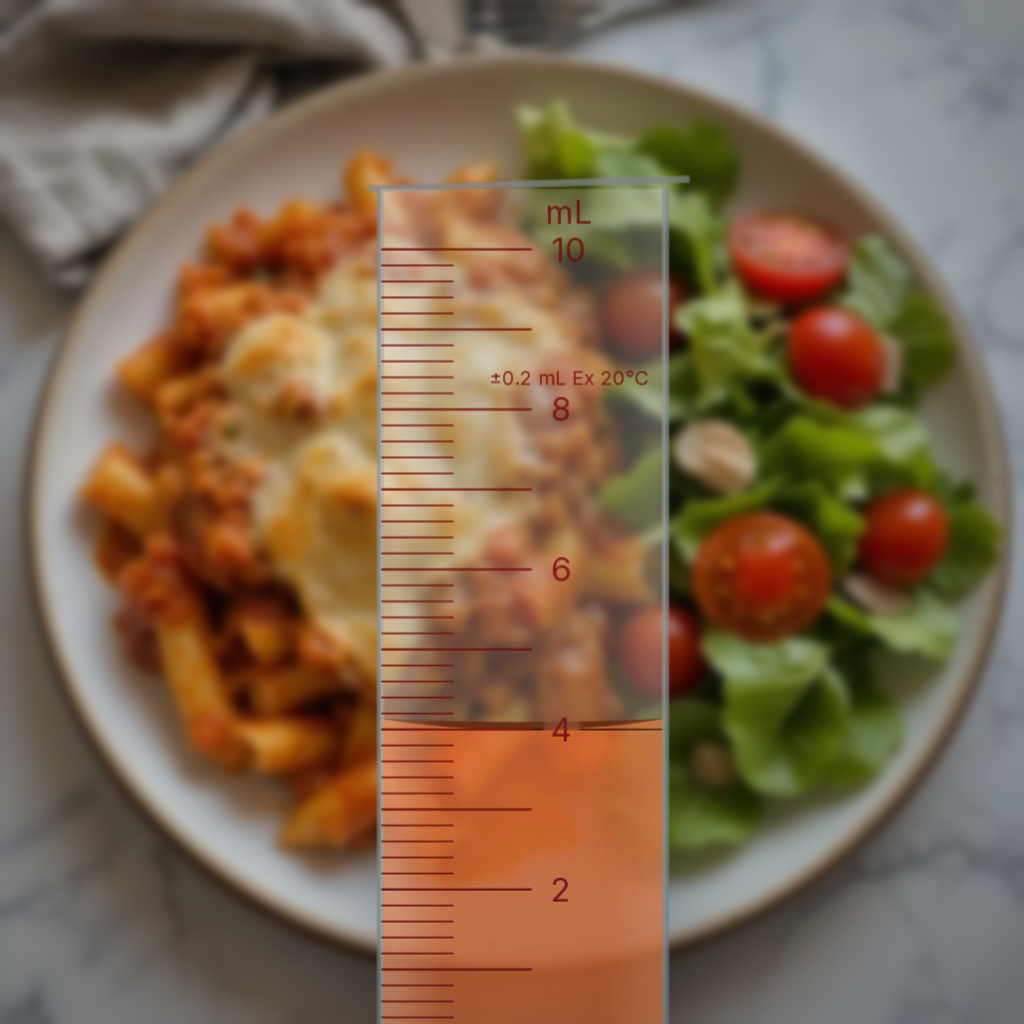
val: 4mL
